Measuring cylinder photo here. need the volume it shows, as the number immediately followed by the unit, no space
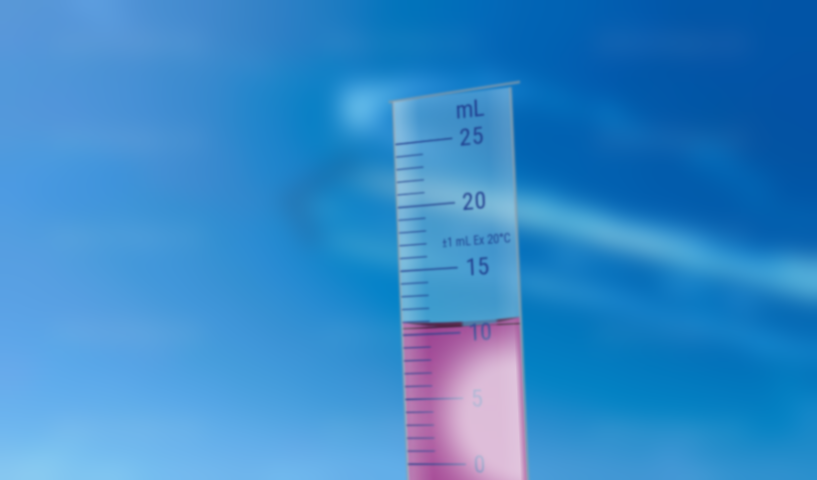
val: 10.5mL
